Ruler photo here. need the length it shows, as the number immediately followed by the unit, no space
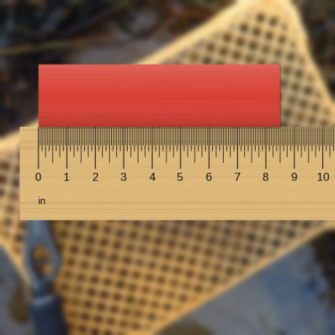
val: 8.5in
